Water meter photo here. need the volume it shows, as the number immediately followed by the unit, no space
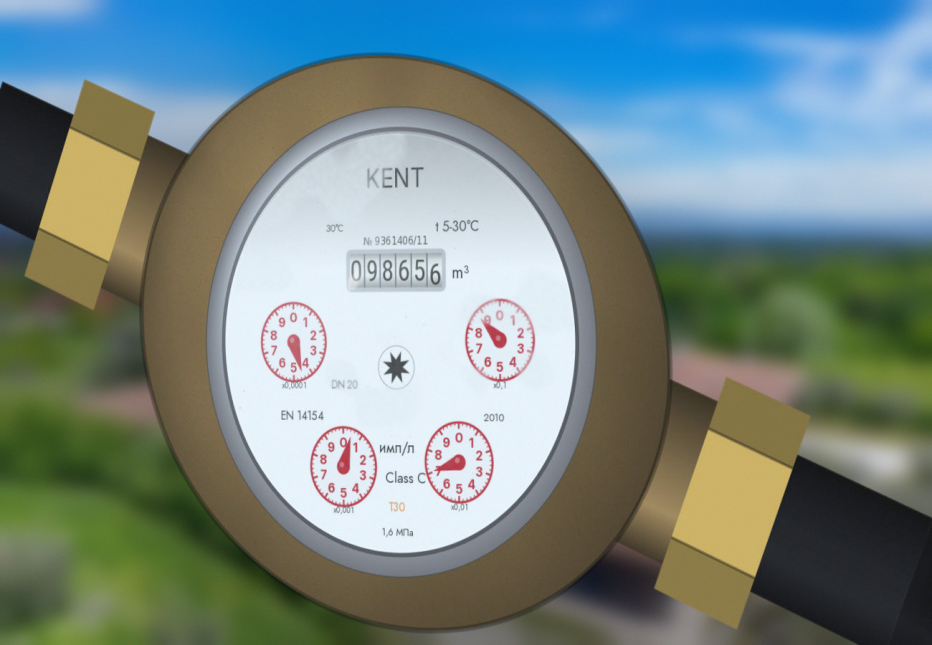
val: 98655.8704m³
